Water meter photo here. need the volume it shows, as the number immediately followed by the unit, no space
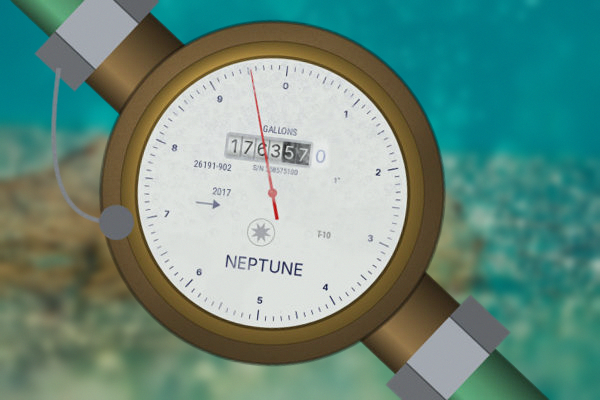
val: 1763569.5gal
